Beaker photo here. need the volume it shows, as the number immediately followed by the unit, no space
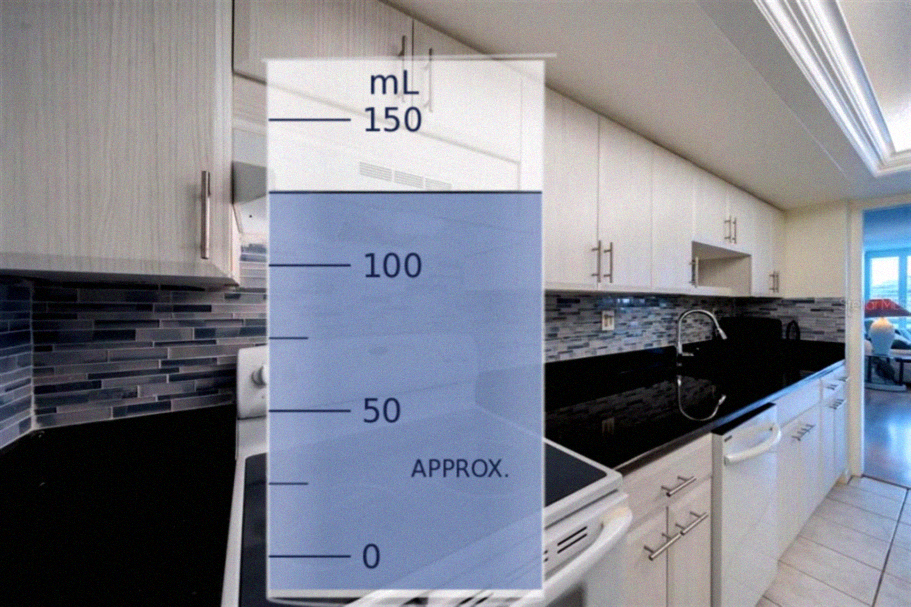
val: 125mL
